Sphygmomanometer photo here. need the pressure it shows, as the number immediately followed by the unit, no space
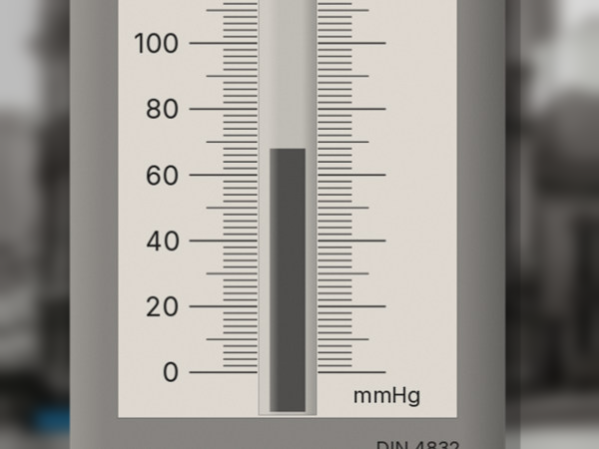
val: 68mmHg
